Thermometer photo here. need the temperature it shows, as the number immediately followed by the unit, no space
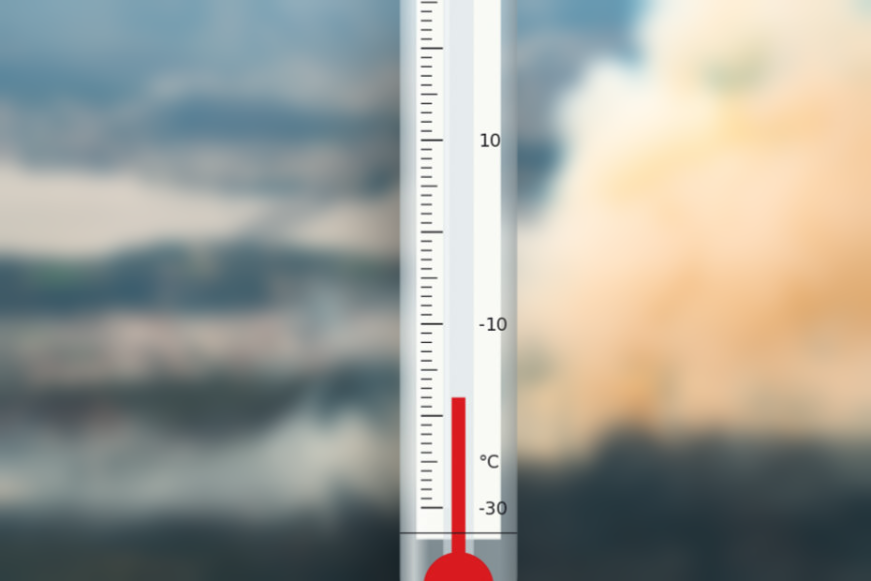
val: -18°C
